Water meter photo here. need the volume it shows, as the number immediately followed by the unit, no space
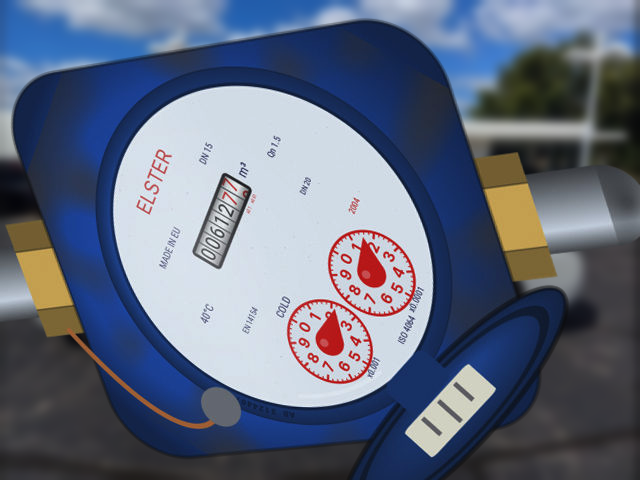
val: 612.7721m³
